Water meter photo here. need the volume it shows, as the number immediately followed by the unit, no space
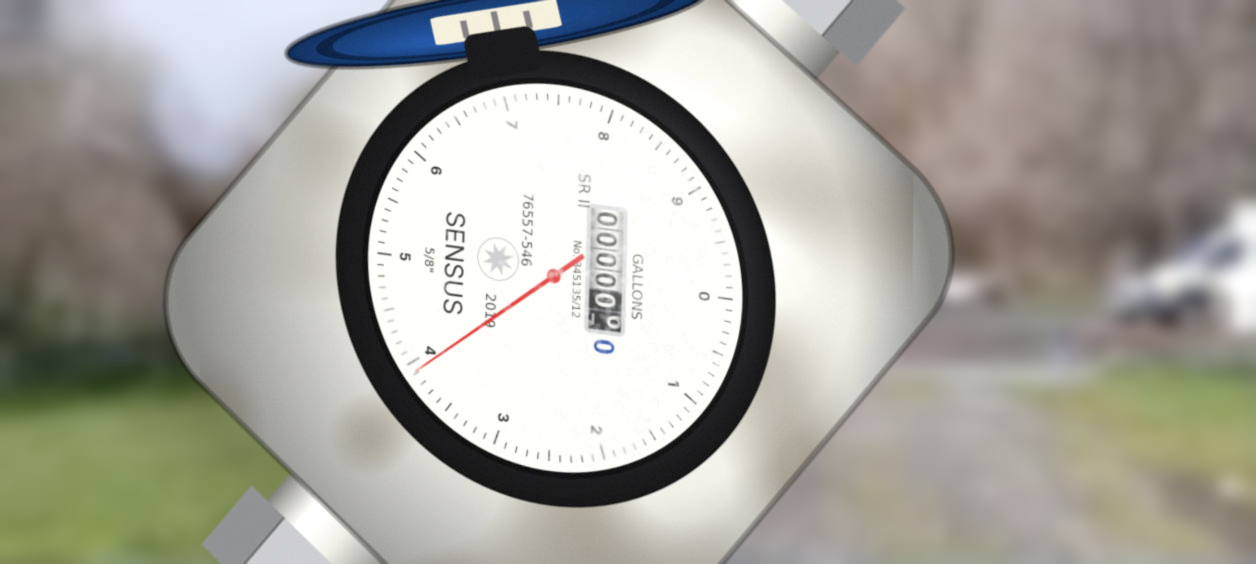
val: 63.9gal
